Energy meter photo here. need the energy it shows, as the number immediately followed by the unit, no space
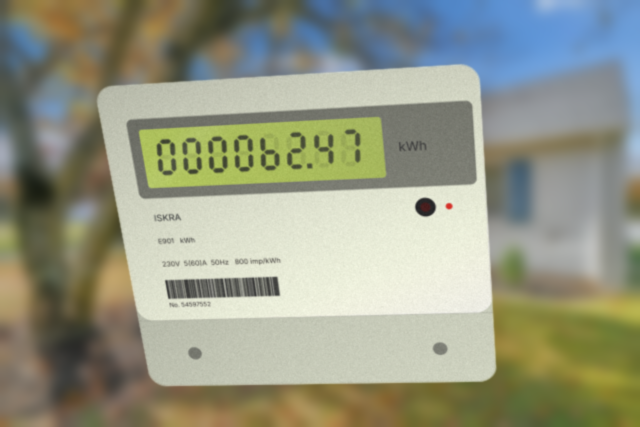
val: 62.47kWh
